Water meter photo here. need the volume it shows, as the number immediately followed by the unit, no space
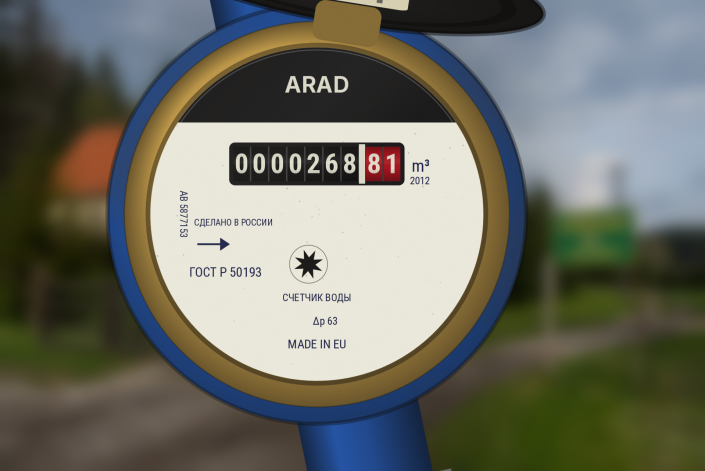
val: 268.81m³
